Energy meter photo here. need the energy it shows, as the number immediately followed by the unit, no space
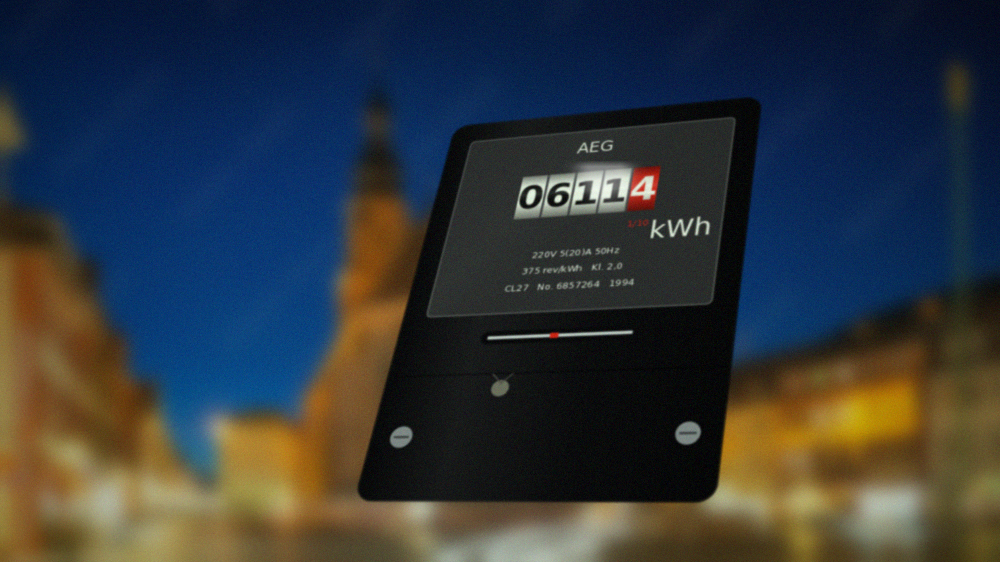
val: 611.4kWh
